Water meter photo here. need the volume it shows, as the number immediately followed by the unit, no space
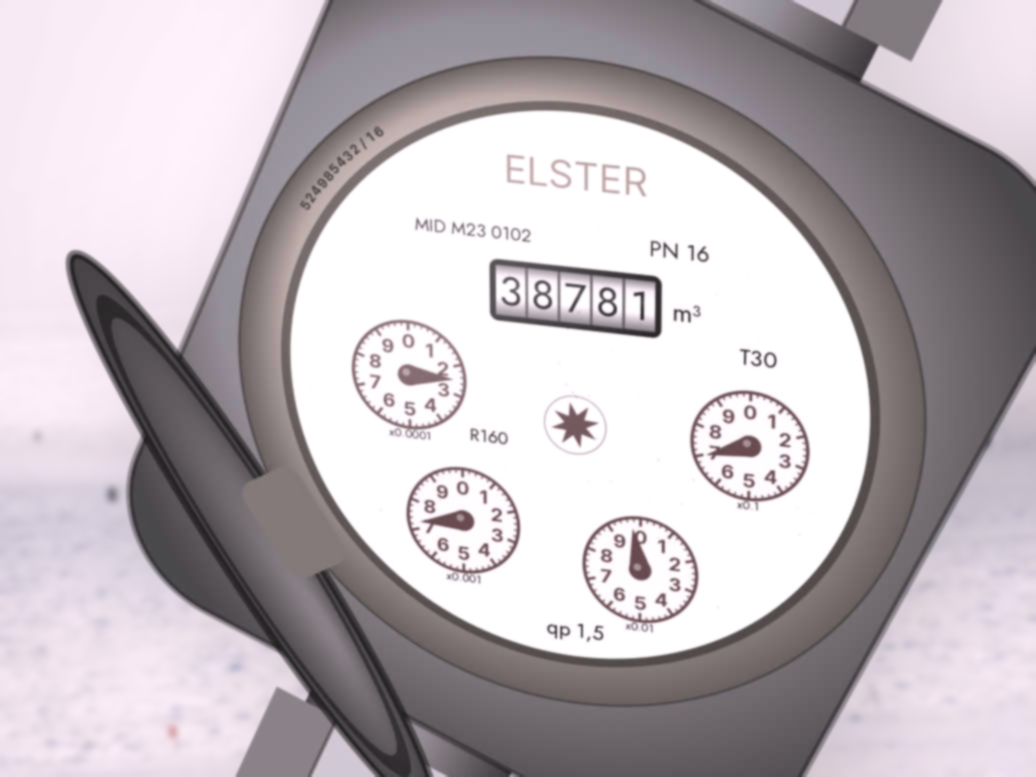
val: 38781.6972m³
